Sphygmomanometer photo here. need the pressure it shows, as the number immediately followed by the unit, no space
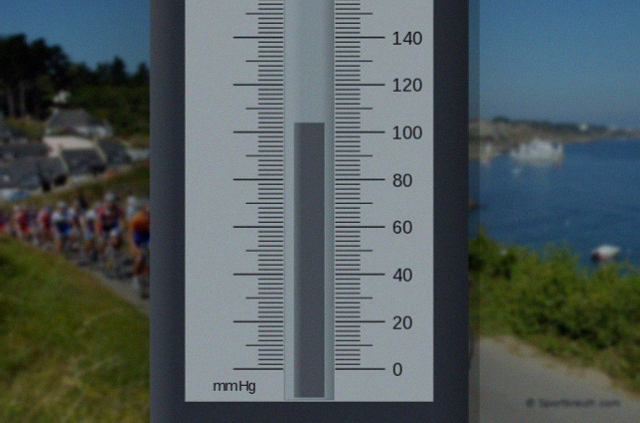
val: 104mmHg
